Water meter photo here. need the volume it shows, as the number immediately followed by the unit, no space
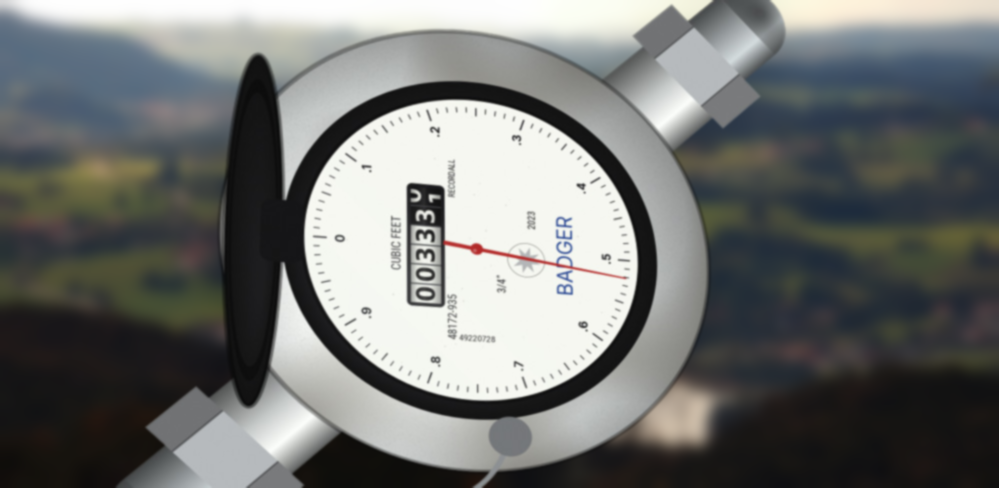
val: 3330.52ft³
